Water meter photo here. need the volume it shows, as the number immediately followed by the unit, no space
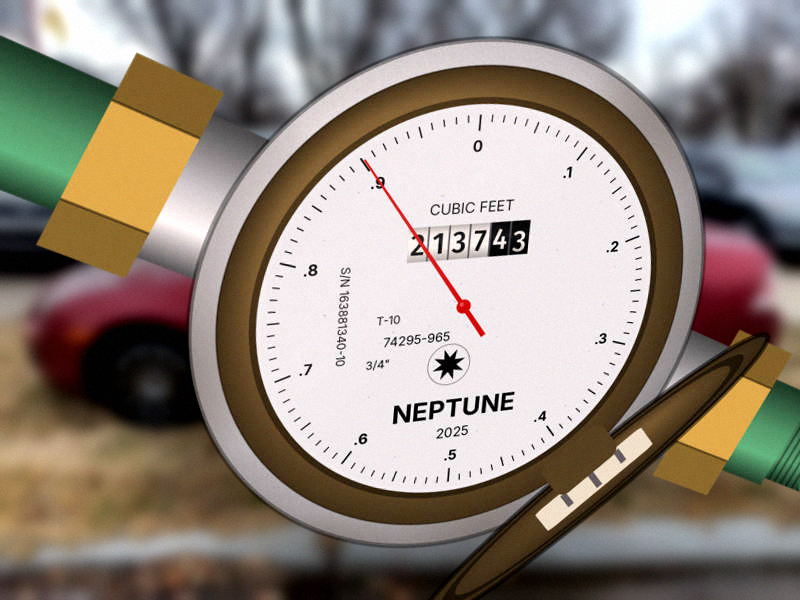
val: 213742.90ft³
